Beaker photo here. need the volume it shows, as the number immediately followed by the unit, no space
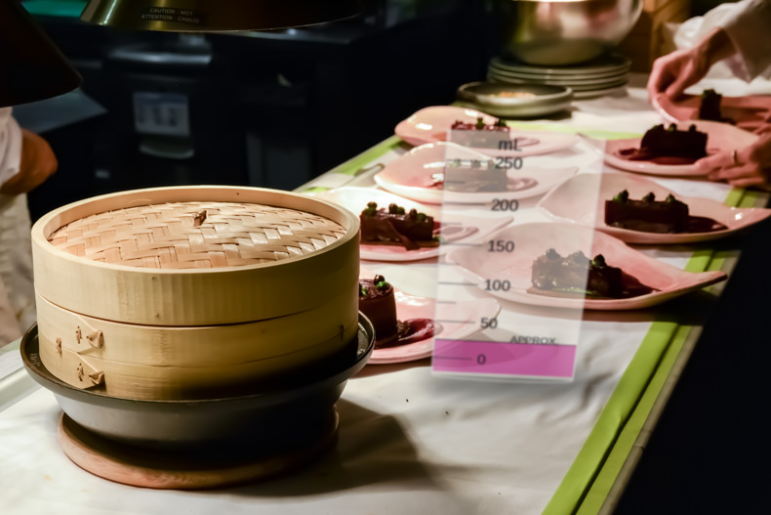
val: 25mL
